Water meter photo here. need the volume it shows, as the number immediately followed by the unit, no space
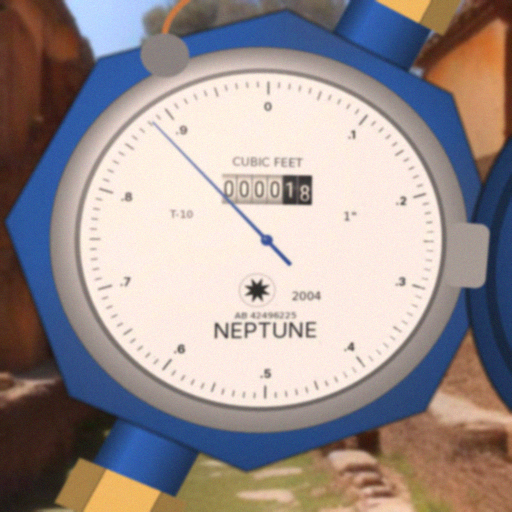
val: 17.88ft³
